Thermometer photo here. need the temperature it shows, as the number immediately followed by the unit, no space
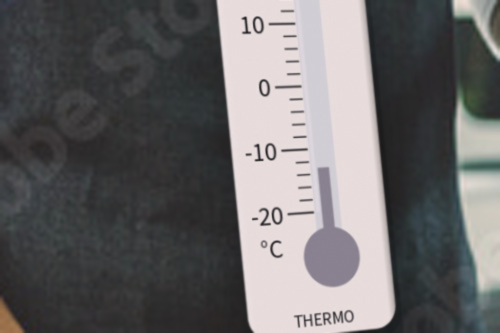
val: -13°C
